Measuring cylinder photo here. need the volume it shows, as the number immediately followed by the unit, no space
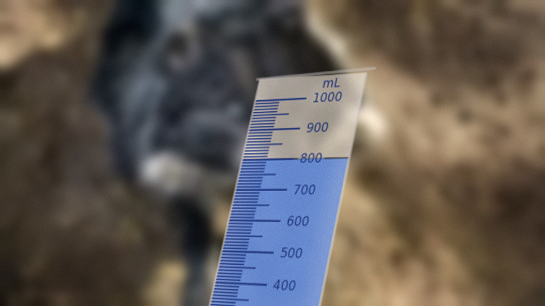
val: 800mL
